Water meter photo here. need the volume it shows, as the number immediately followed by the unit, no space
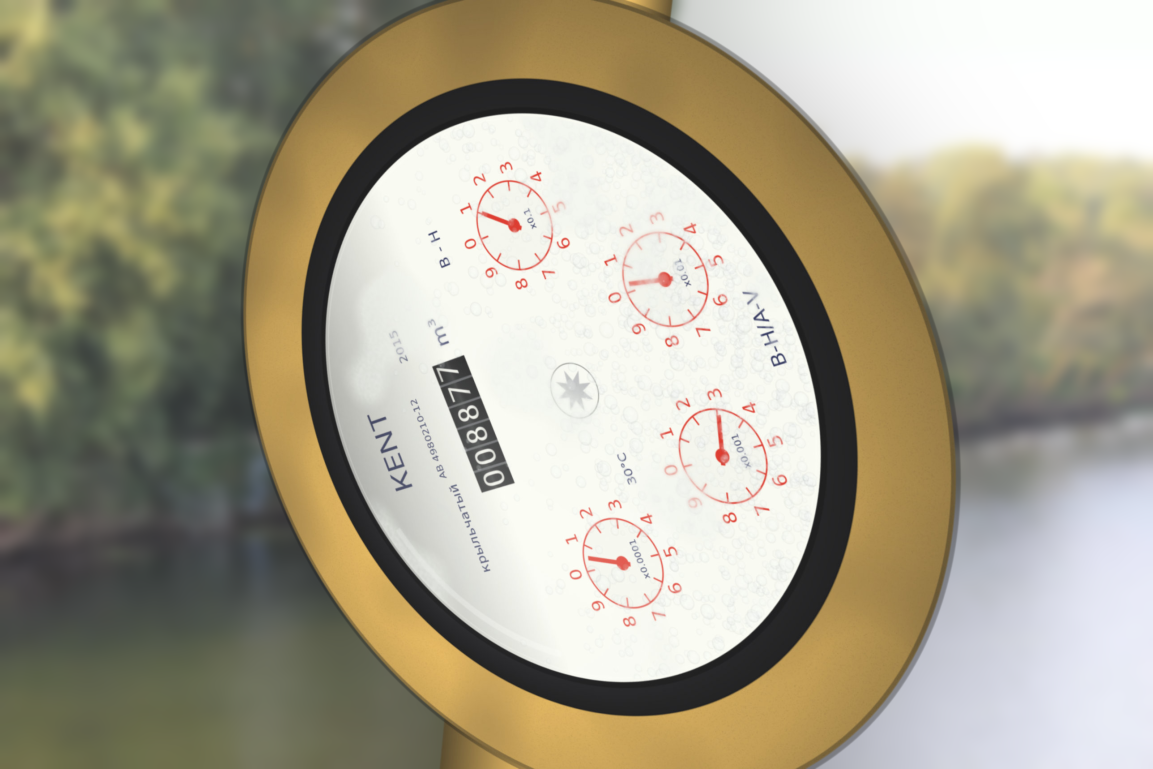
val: 8877.1030m³
